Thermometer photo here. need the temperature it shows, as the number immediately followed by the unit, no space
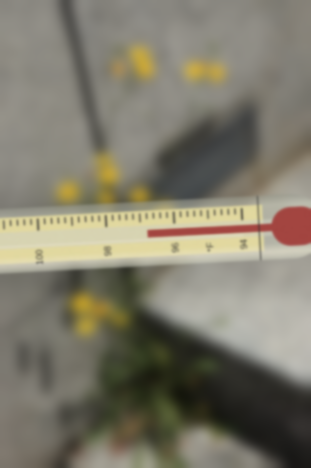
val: 96.8°F
